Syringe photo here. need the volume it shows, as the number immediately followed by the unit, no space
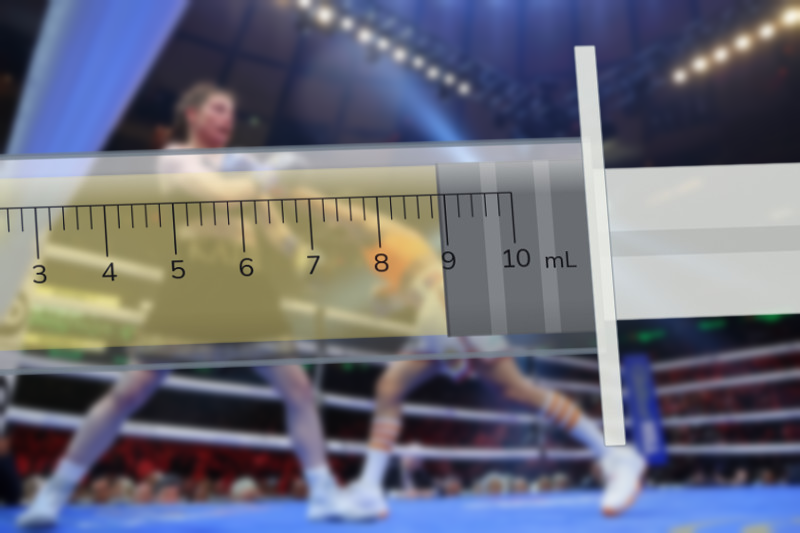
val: 8.9mL
